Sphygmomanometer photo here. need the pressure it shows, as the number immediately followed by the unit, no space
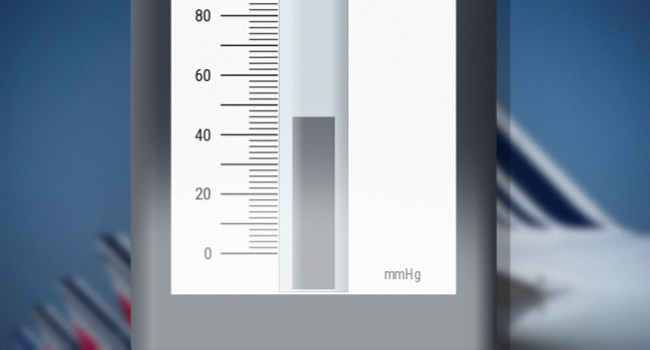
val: 46mmHg
